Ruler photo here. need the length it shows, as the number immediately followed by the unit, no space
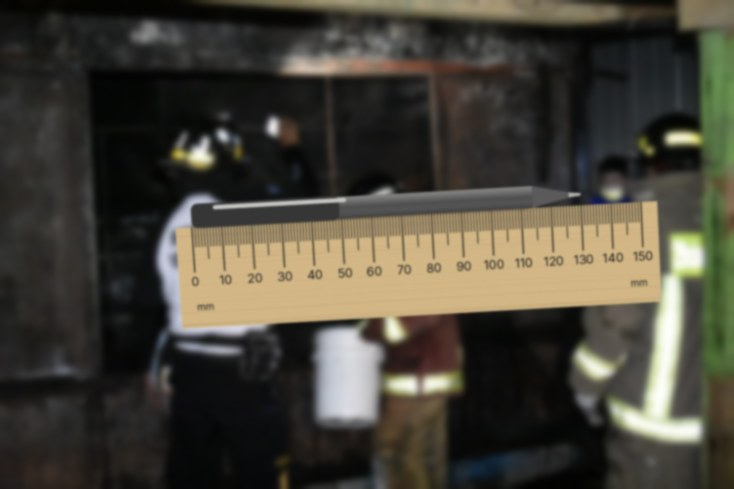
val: 130mm
